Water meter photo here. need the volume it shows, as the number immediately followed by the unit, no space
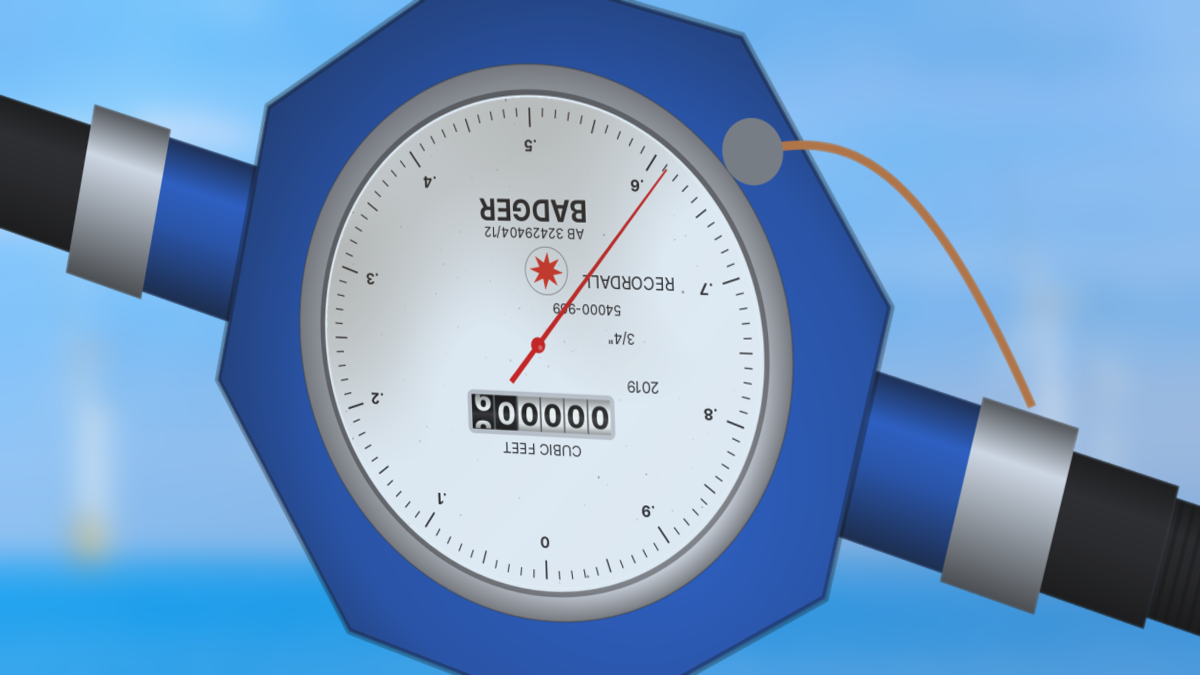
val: 8.61ft³
